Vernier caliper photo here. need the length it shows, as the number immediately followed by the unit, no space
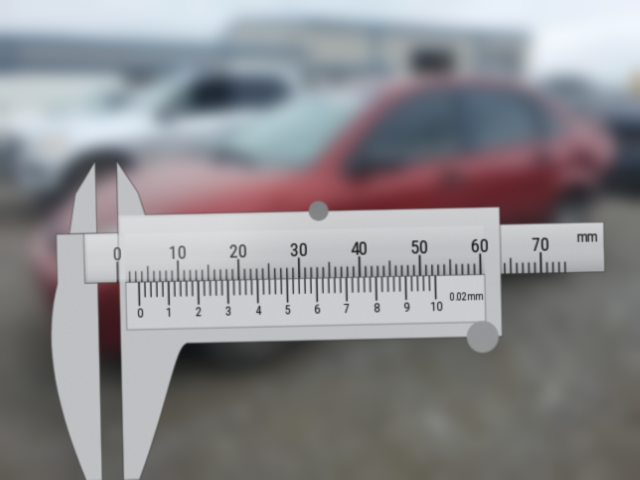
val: 3.5mm
